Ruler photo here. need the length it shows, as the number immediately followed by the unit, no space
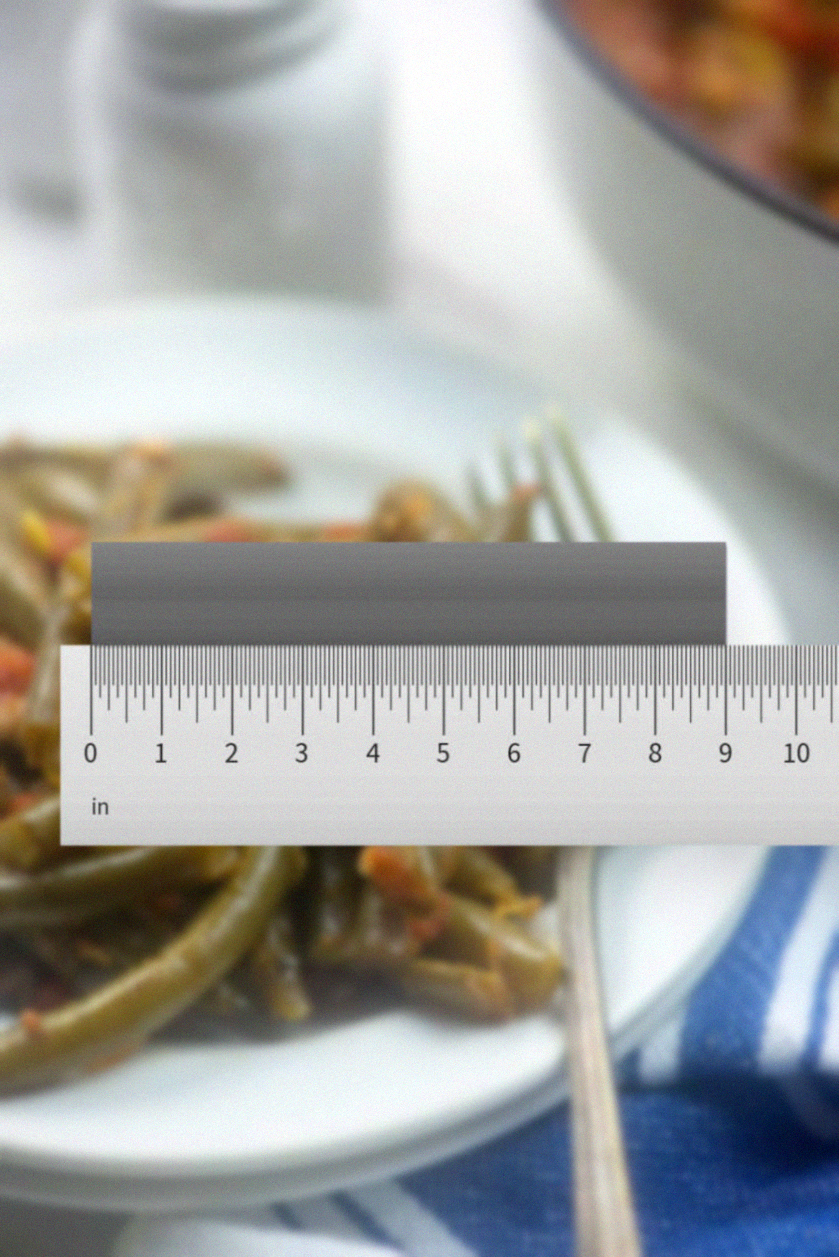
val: 9in
